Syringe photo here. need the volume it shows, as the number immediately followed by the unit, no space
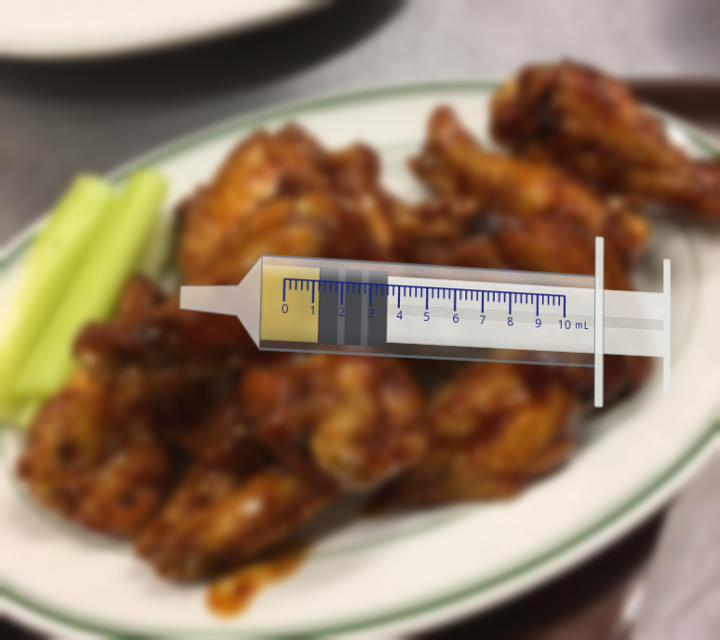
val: 1.2mL
